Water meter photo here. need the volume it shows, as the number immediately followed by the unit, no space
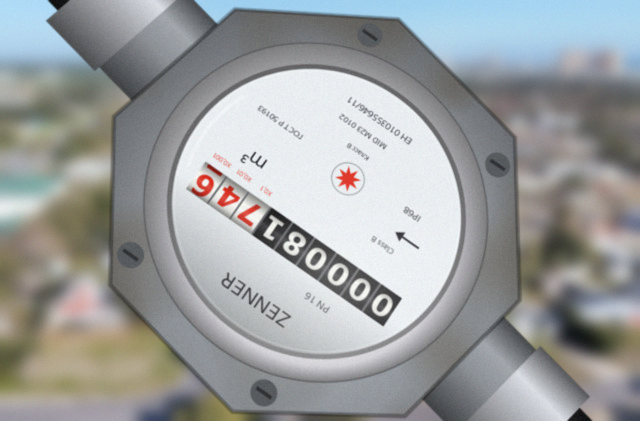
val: 81.746m³
